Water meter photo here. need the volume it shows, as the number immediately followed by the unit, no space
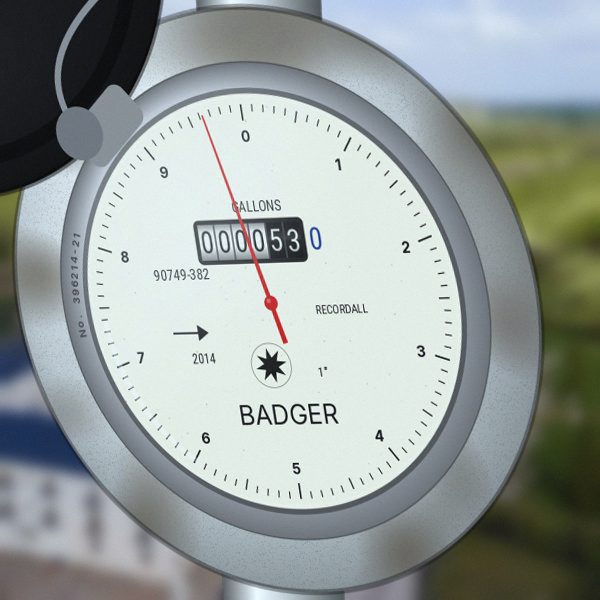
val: 529.6gal
